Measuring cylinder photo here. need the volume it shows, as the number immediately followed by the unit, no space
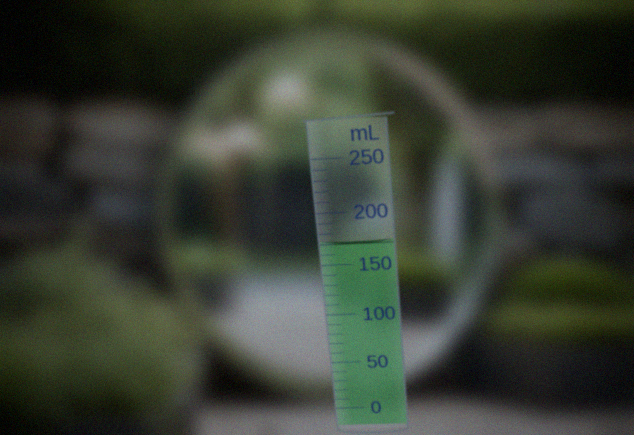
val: 170mL
